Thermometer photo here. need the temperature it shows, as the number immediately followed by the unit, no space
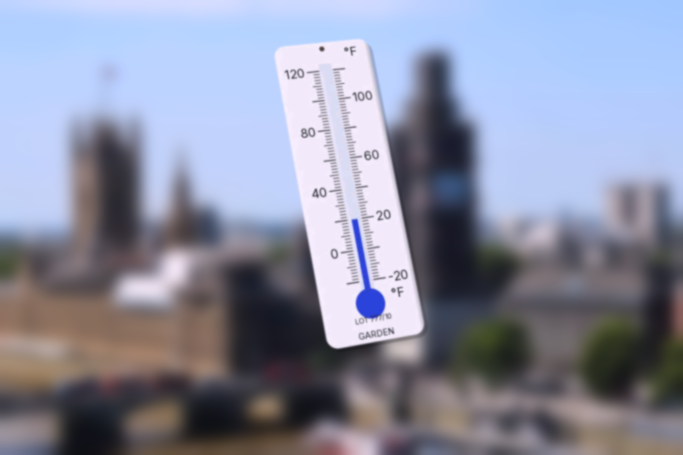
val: 20°F
